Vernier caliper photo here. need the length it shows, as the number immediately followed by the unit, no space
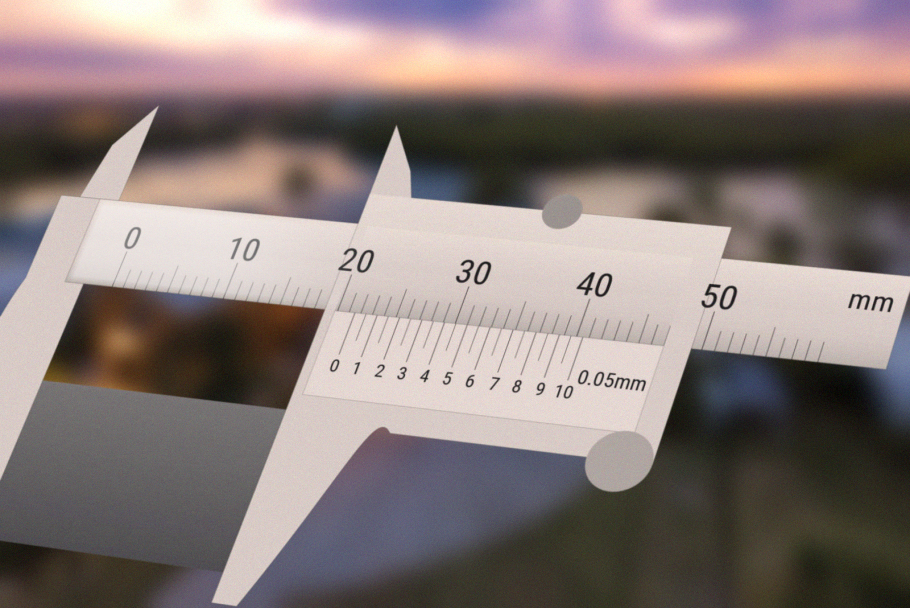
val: 21.5mm
